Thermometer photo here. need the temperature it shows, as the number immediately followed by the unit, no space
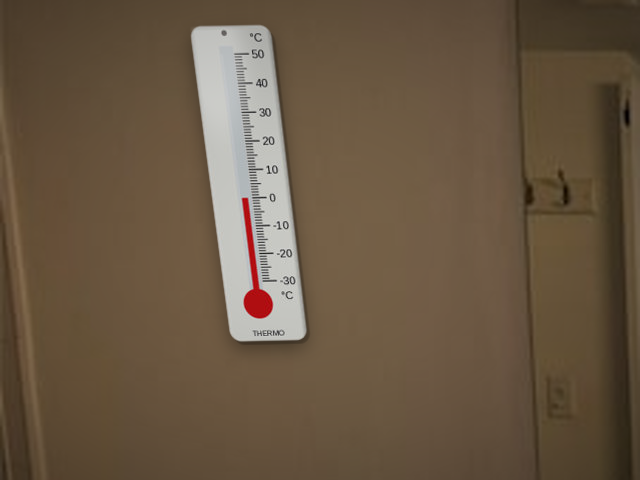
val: 0°C
